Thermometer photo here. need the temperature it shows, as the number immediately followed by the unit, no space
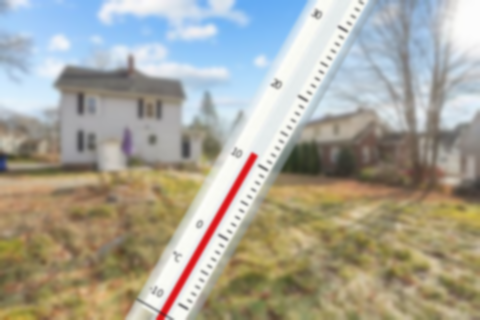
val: 11°C
